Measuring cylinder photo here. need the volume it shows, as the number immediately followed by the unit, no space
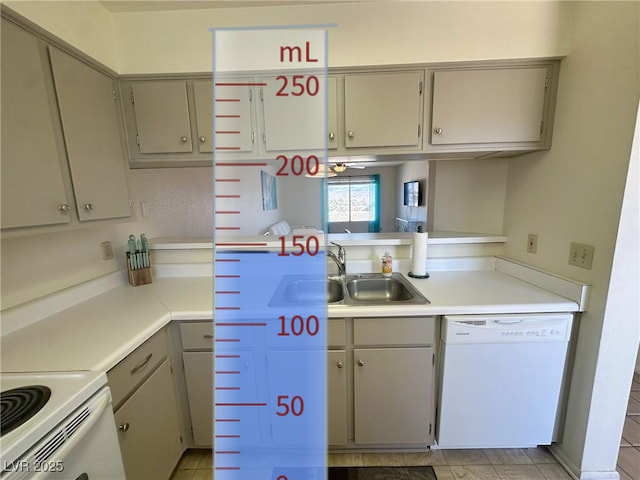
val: 145mL
